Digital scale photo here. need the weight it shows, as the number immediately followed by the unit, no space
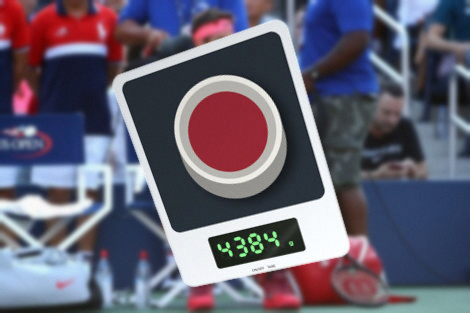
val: 4384g
